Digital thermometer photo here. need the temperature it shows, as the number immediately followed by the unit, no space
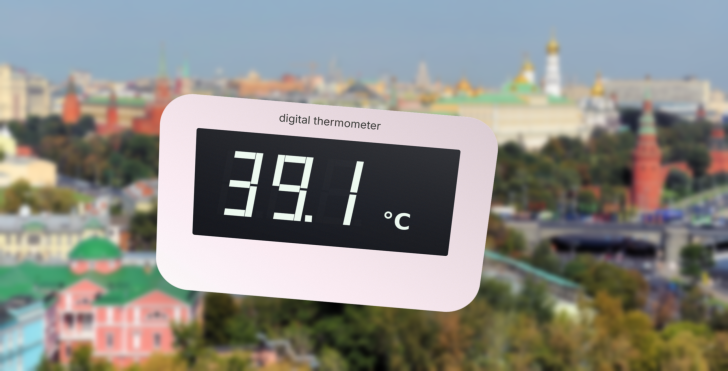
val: 39.1°C
